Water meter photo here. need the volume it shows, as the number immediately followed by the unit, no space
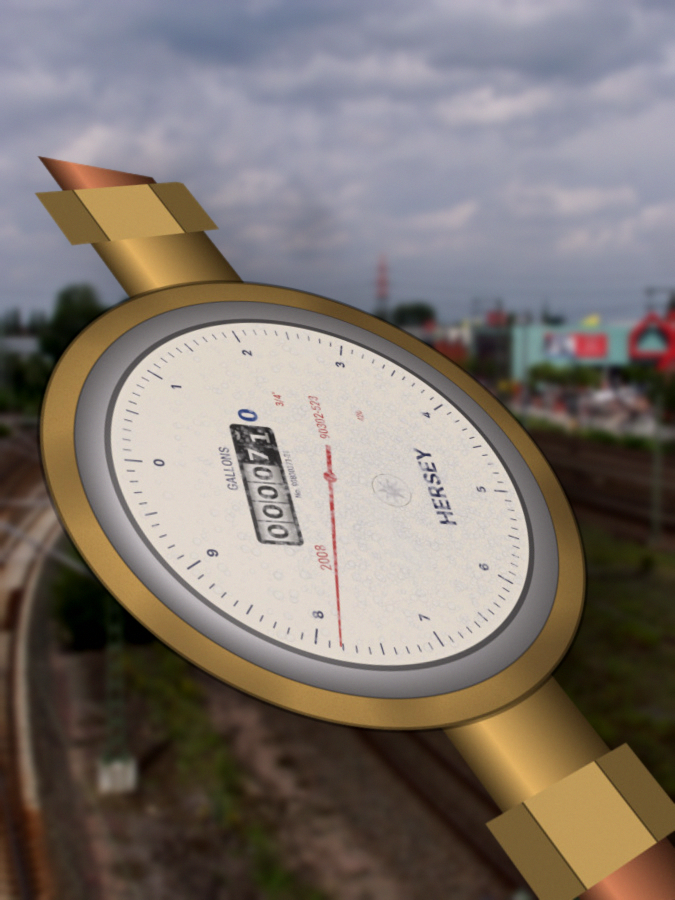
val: 707.8gal
